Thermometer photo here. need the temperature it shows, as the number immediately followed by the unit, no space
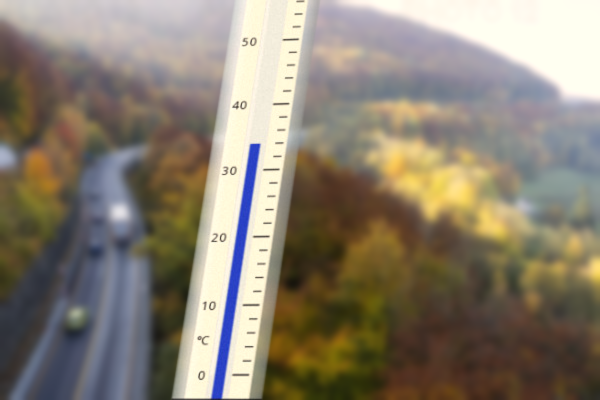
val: 34°C
